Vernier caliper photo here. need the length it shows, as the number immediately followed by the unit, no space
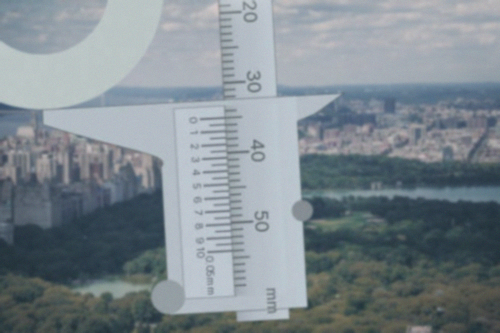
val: 35.0mm
